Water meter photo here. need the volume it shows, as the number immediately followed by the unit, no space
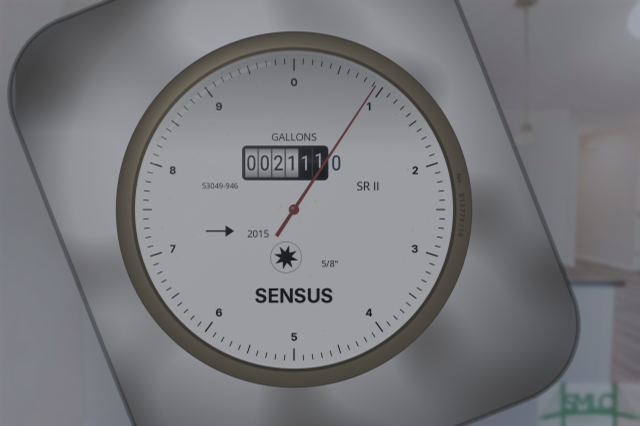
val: 21110.9gal
